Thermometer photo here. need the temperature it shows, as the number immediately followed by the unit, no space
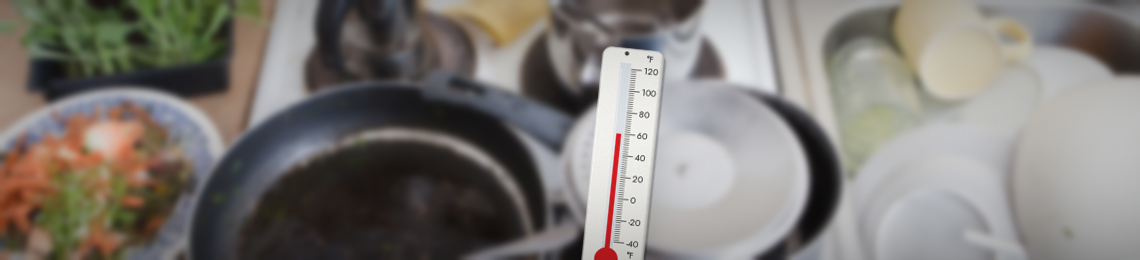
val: 60°F
